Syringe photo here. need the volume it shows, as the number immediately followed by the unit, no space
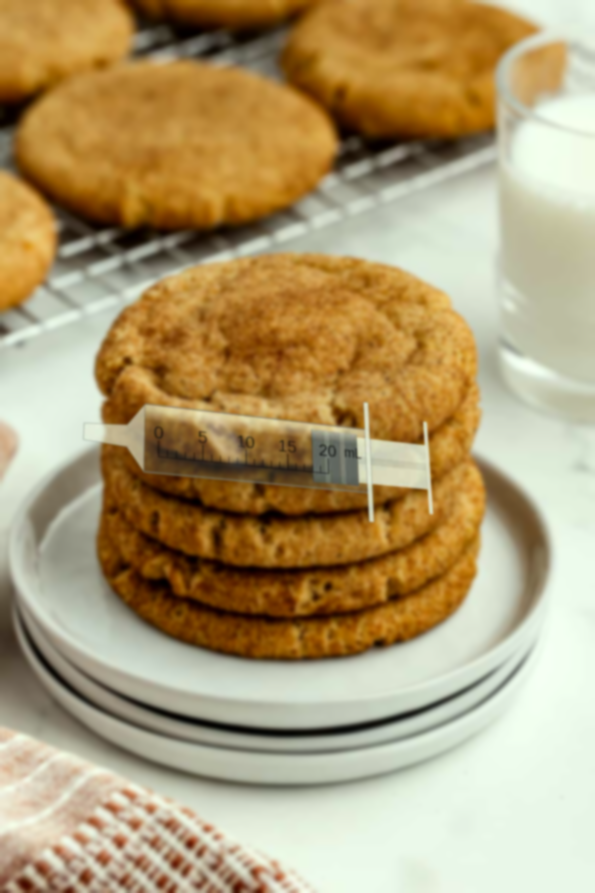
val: 18mL
